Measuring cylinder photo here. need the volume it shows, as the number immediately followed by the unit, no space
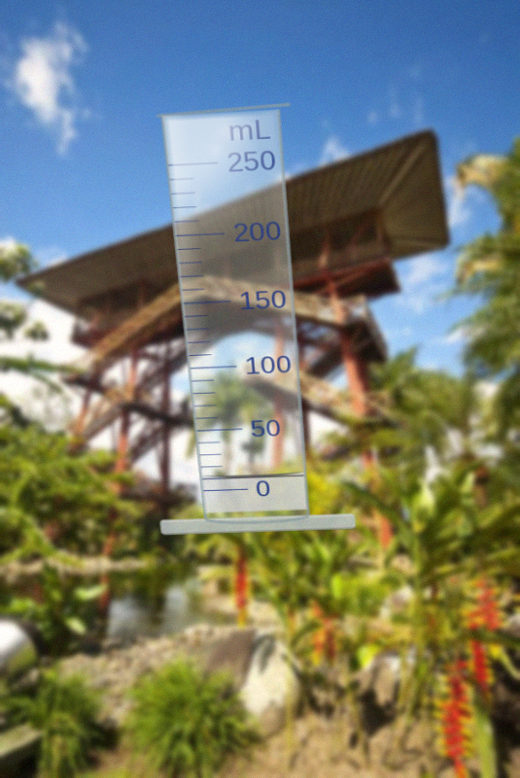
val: 10mL
